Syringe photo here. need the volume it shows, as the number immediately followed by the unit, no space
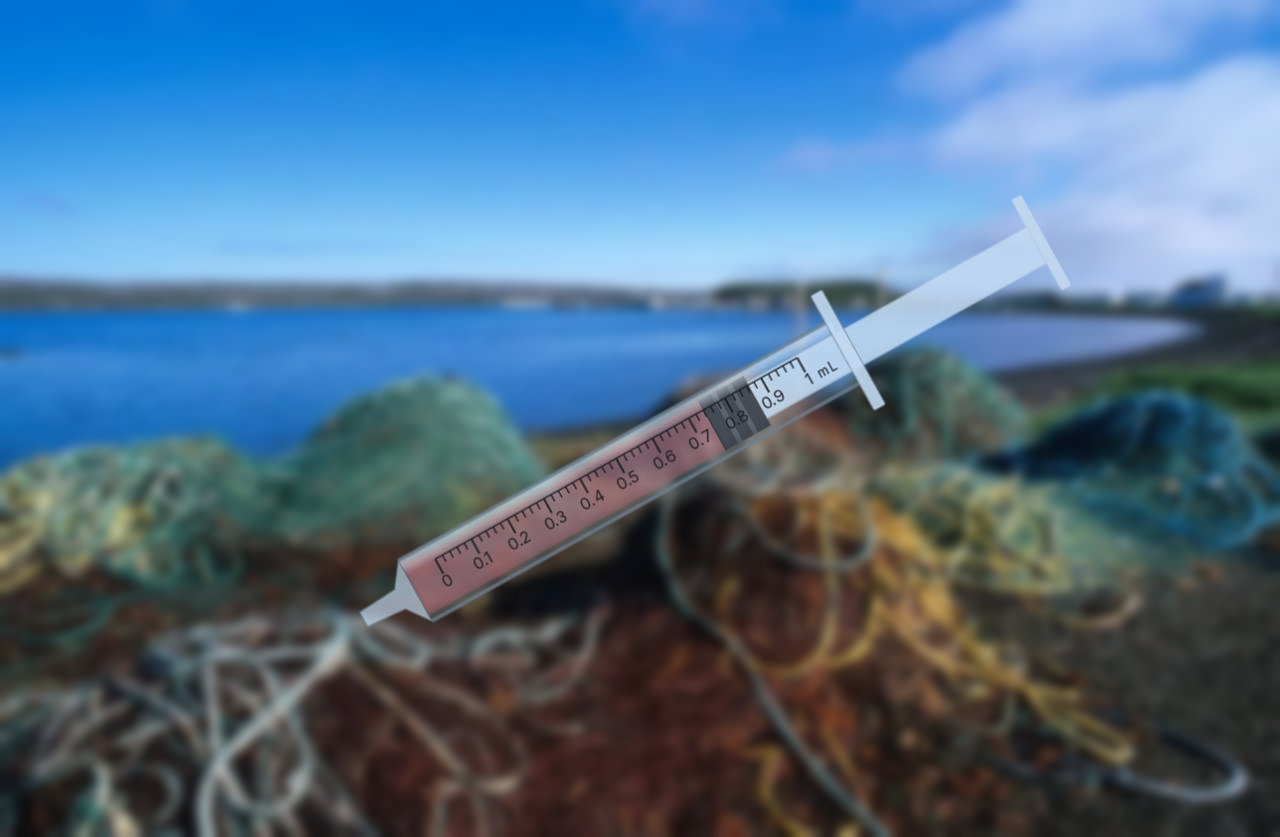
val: 0.74mL
